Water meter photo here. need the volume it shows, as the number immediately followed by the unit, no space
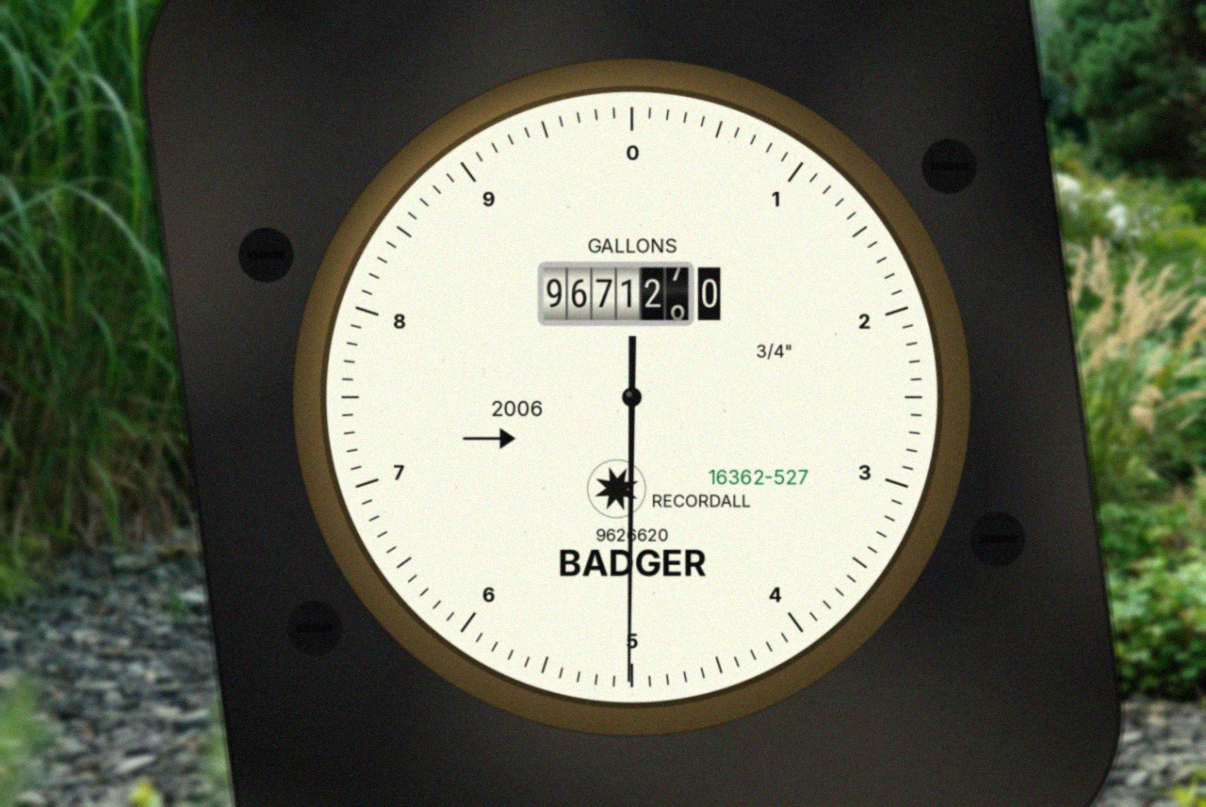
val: 9671275.0gal
